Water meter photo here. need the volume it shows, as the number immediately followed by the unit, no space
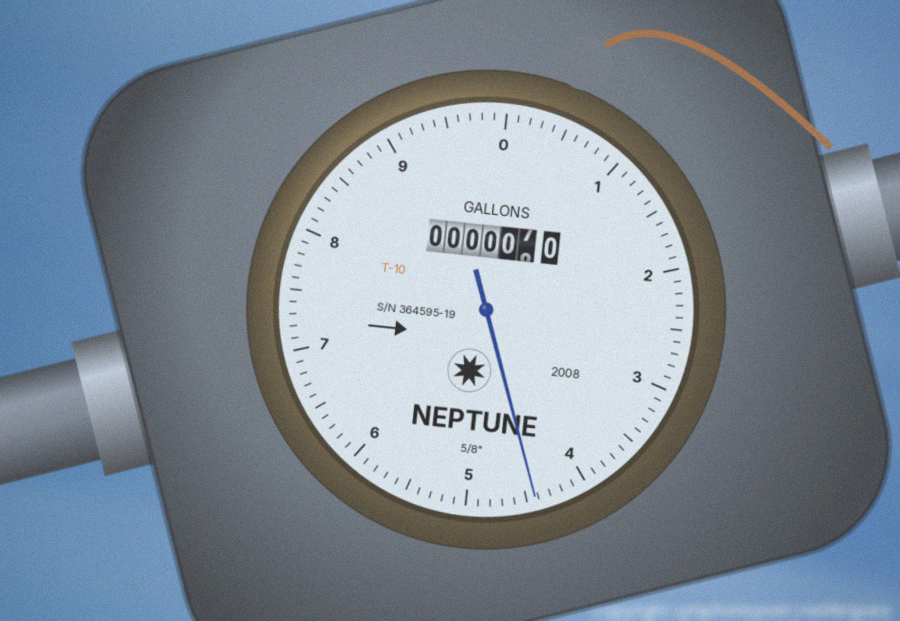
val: 74.4gal
